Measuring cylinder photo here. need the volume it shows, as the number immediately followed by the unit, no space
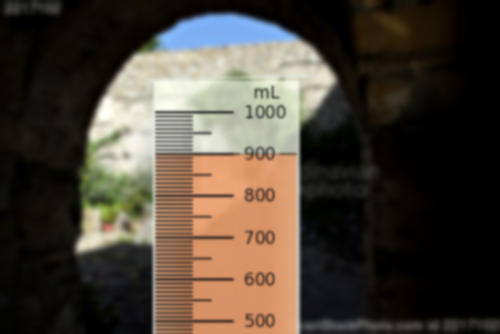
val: 900mL
